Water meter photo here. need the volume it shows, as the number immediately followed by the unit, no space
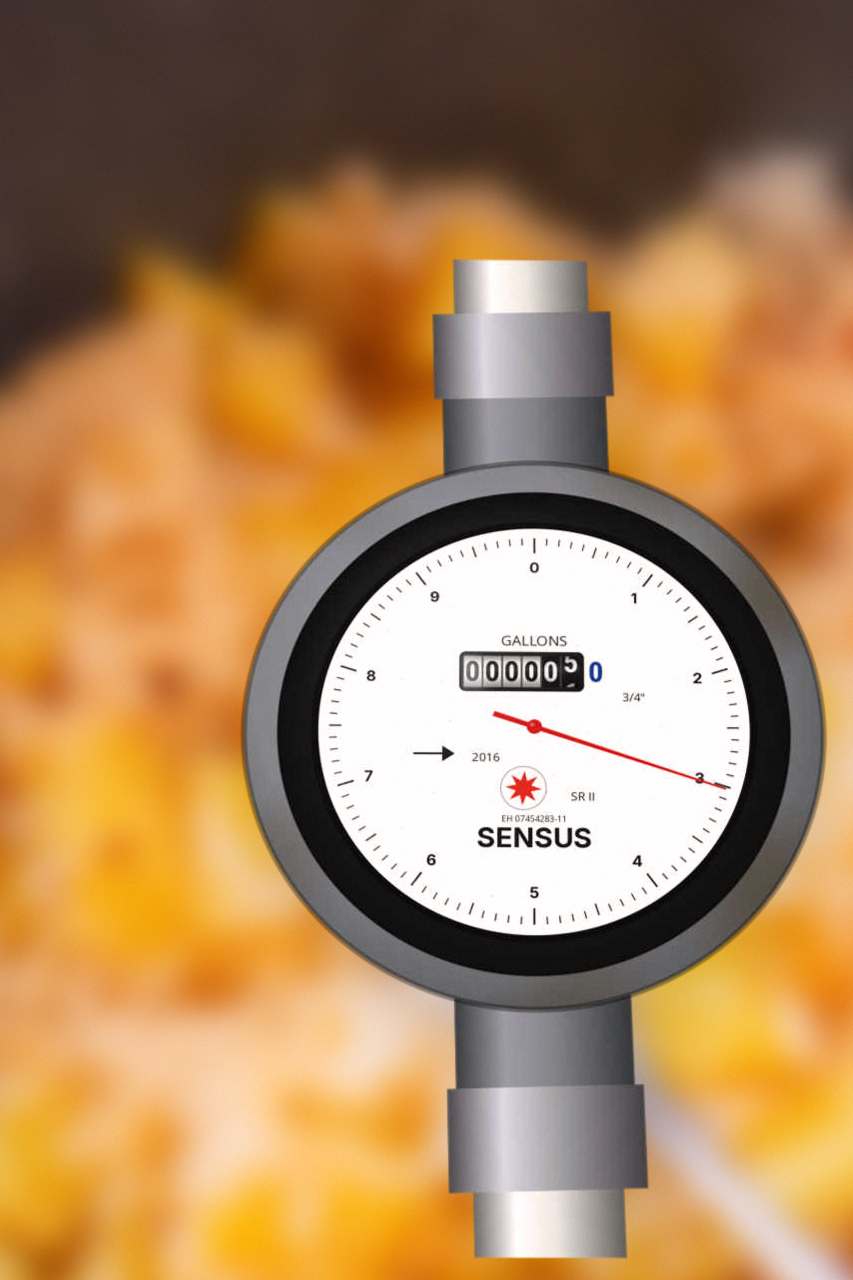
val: 53.0gal
